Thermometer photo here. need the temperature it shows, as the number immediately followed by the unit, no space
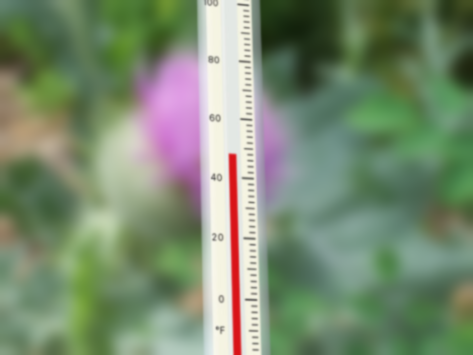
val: 48°F
